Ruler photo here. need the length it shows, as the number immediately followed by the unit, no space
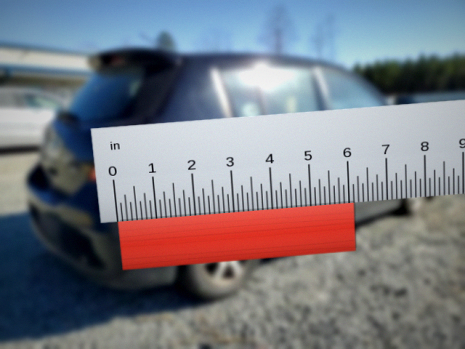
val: 6.125in
